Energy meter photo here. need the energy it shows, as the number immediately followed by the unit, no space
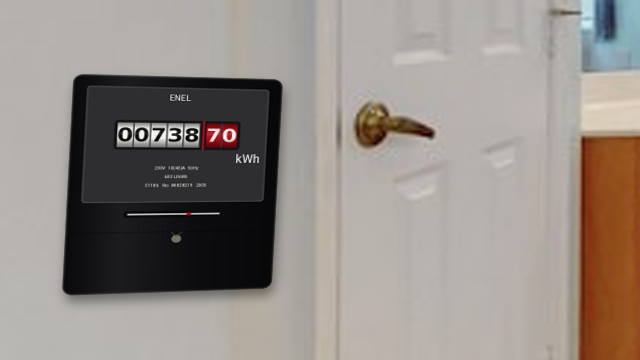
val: 738.70kWh
